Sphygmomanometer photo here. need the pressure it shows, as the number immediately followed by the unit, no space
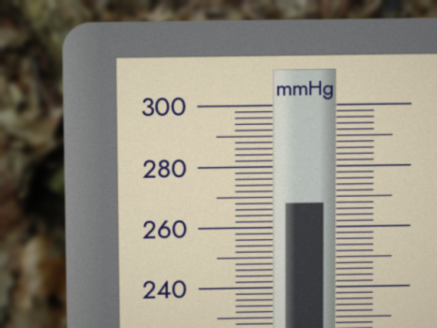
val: 268mmHg
